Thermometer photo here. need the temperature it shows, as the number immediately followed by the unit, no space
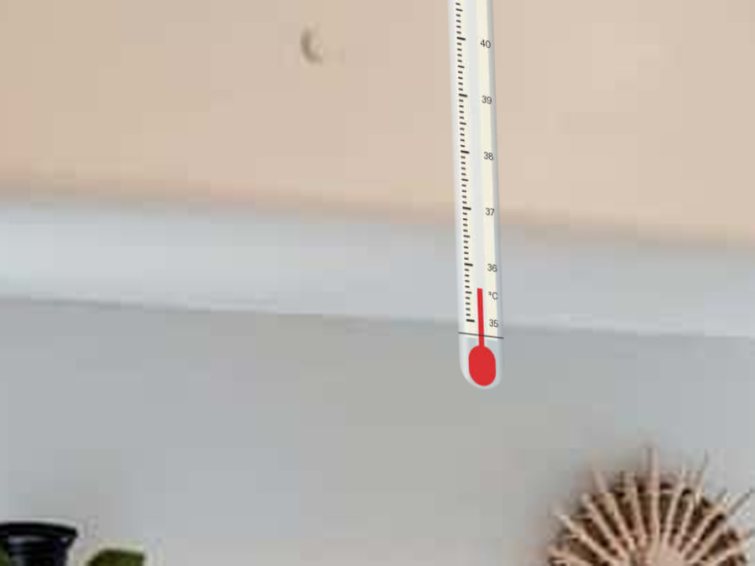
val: 35.6°C
